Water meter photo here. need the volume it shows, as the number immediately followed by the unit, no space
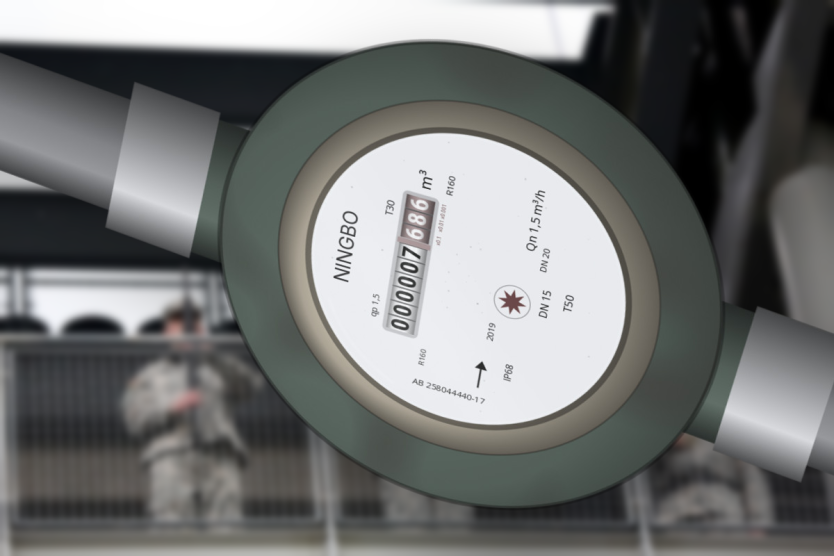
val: 7.686m³
